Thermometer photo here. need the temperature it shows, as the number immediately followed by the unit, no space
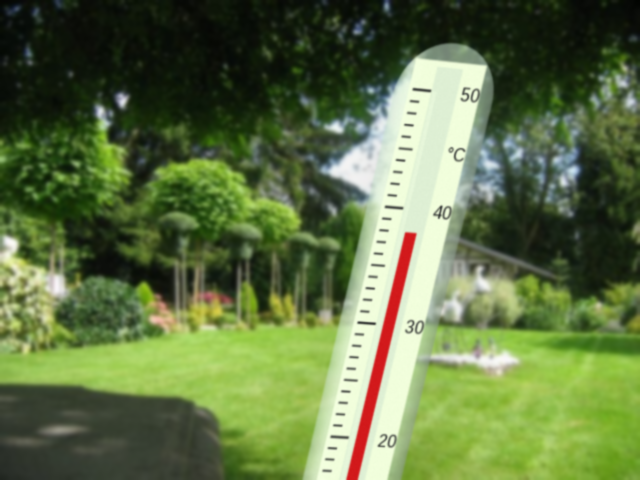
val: 38°C
